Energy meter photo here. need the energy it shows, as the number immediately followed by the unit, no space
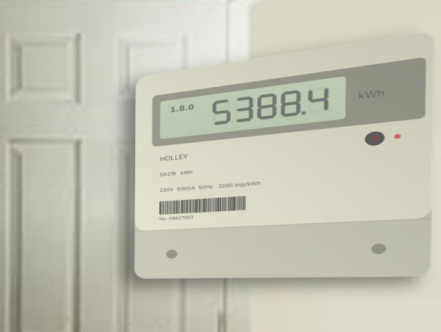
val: 5388.4kWh
